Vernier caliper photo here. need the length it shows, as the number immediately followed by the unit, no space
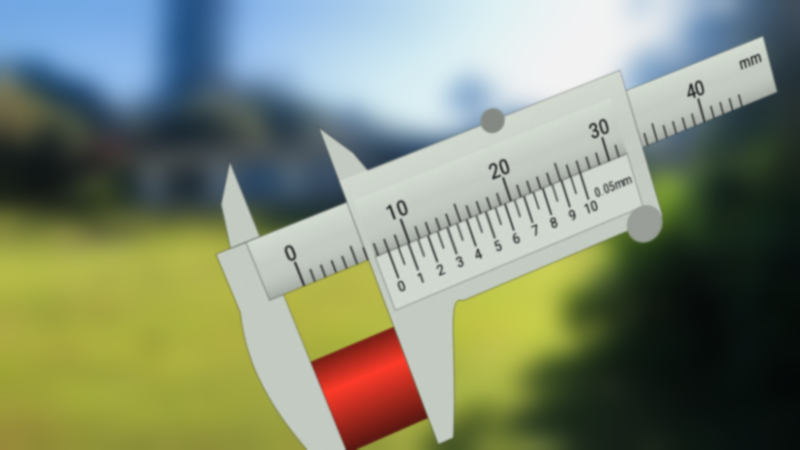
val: 8.0mm
